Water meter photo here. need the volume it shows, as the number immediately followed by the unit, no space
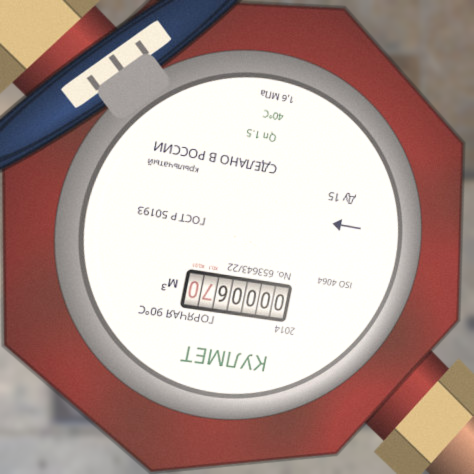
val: 6.70m³
